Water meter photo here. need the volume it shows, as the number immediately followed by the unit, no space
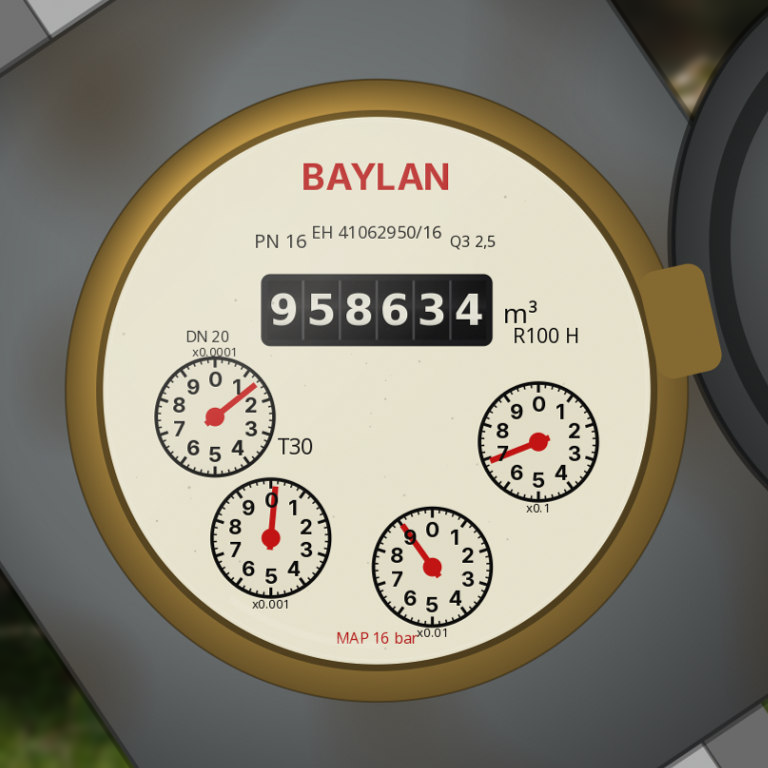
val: 958634.6901m³
